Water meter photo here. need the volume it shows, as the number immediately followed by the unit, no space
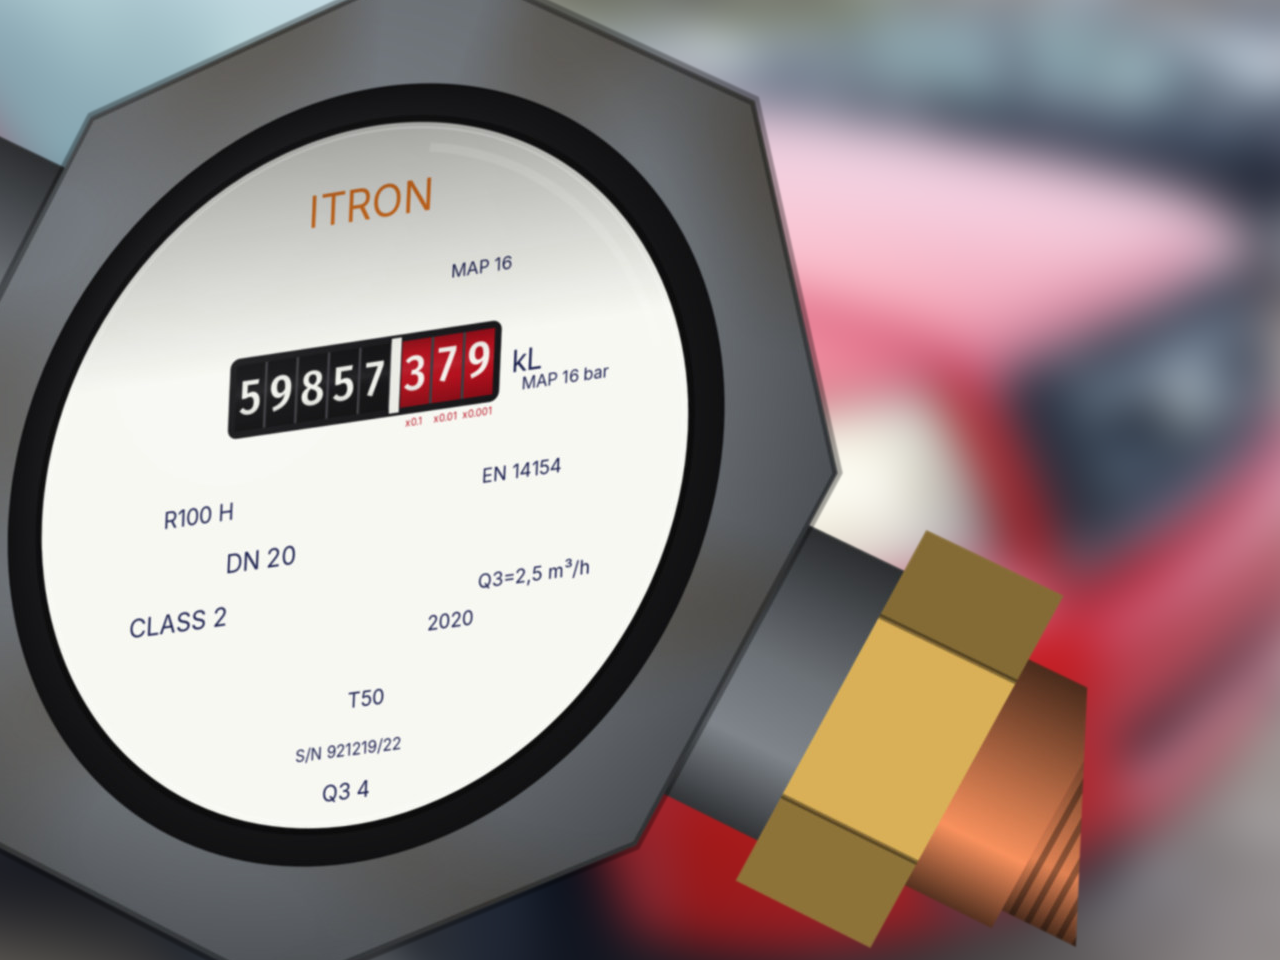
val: 59857.379kL
